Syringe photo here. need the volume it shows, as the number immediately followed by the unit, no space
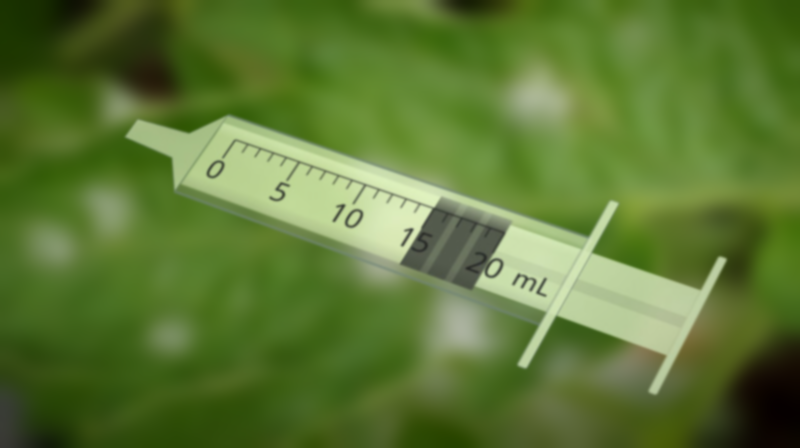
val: 15mL
